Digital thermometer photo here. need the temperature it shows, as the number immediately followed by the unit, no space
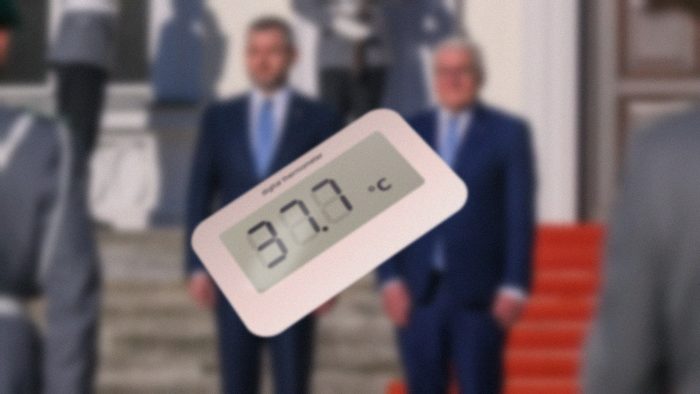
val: 37.7°C
